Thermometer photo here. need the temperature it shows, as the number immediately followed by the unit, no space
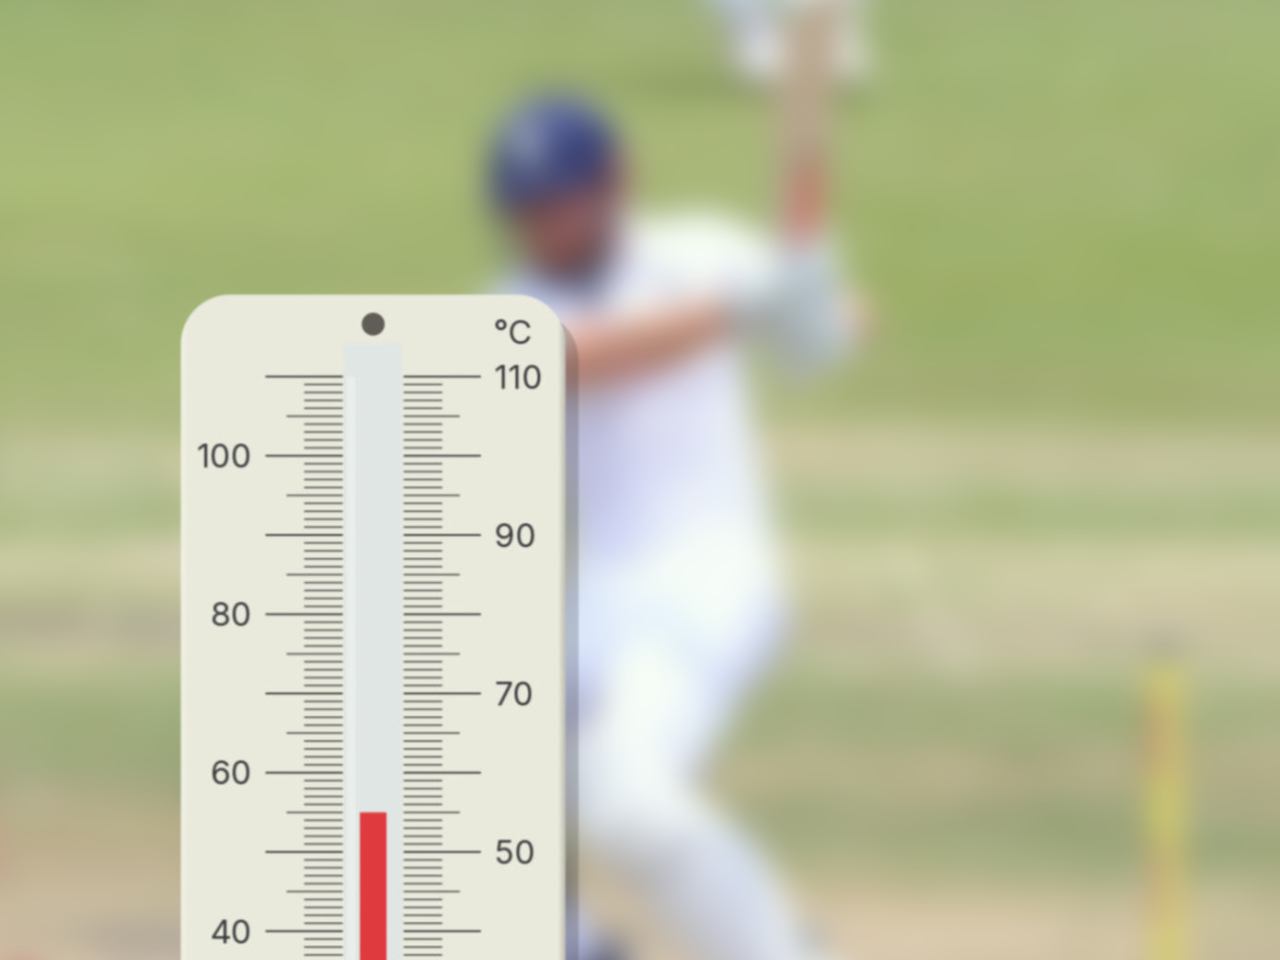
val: 55°C
